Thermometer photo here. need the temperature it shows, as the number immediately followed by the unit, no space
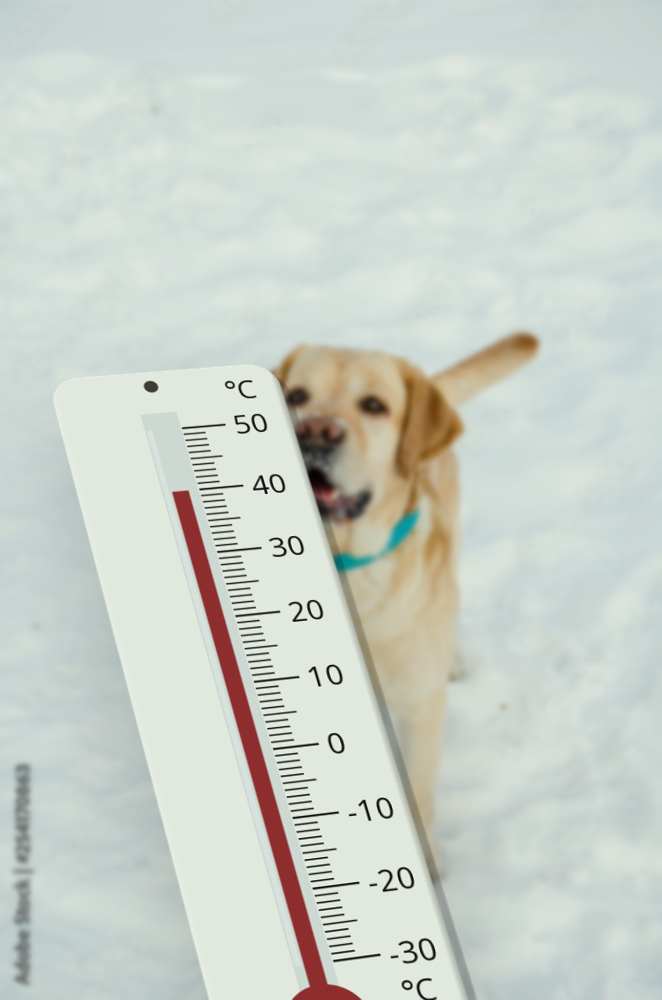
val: 40°C
